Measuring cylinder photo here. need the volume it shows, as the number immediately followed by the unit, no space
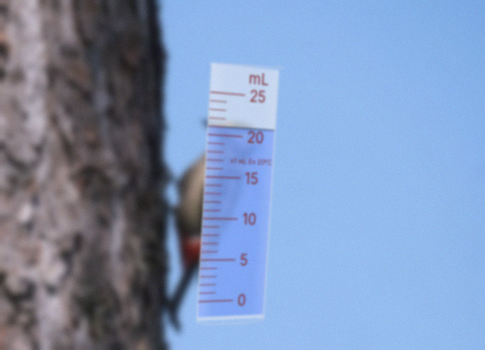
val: 21mL
